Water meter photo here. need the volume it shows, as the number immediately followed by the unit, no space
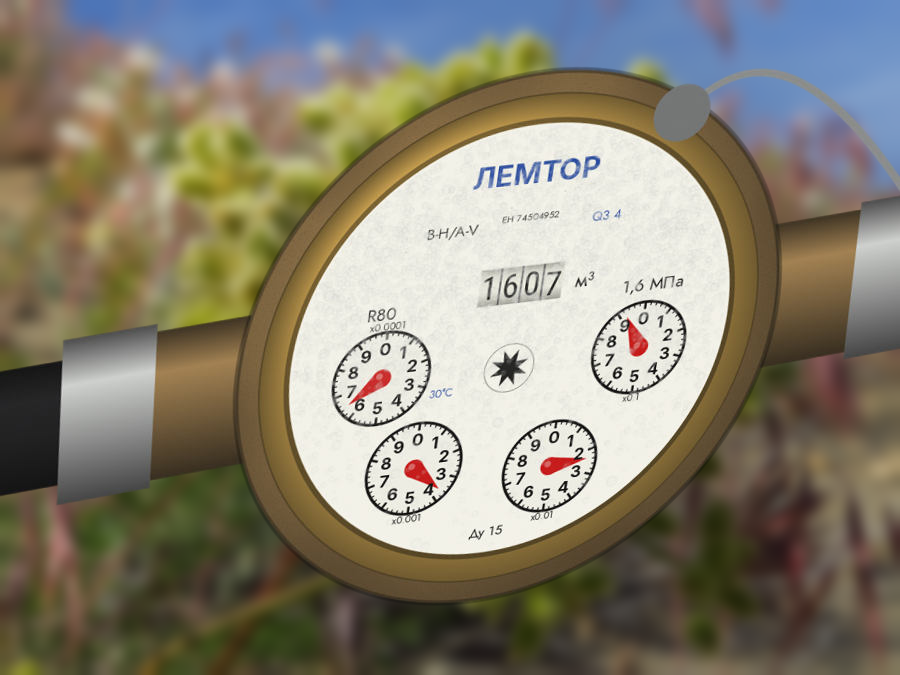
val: 1606.9236m³
